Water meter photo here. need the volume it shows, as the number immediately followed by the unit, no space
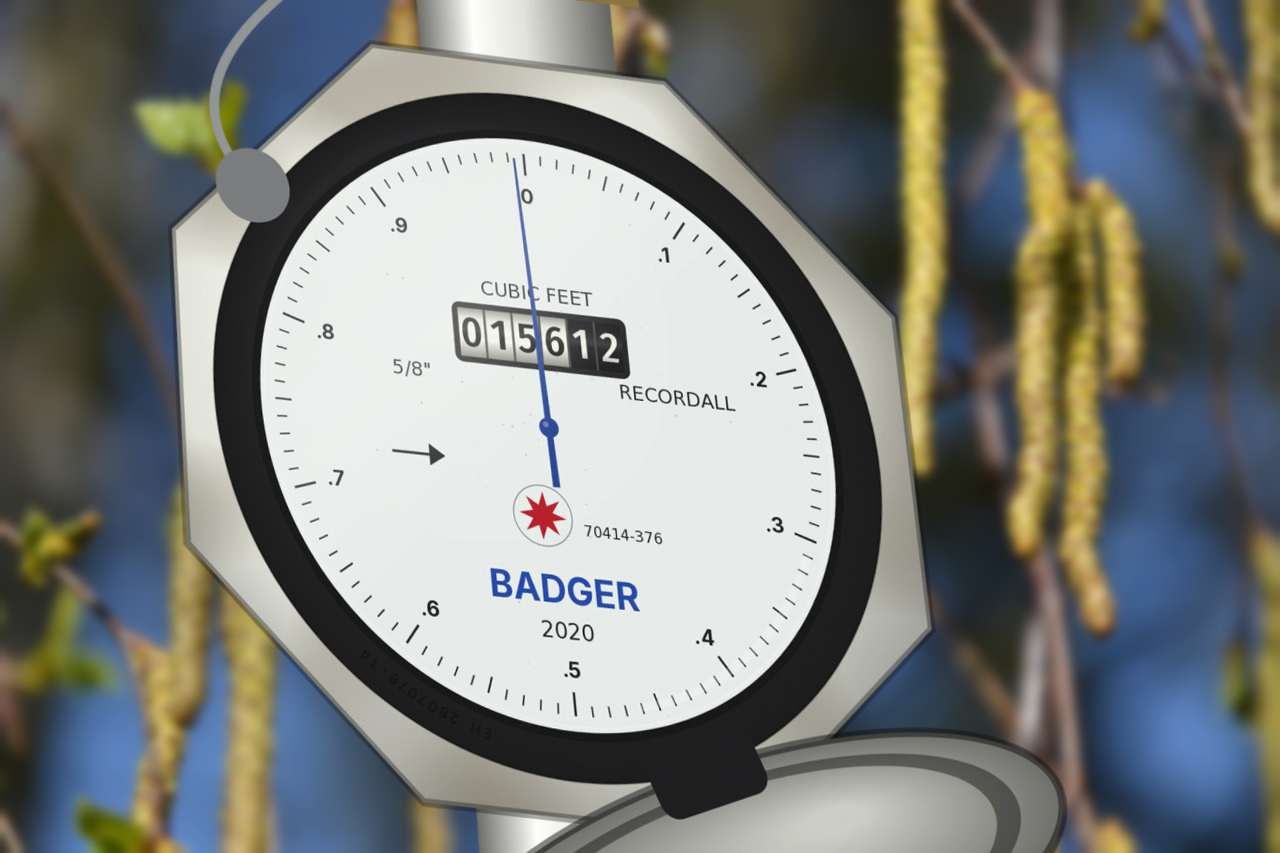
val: 15611.99ft³
